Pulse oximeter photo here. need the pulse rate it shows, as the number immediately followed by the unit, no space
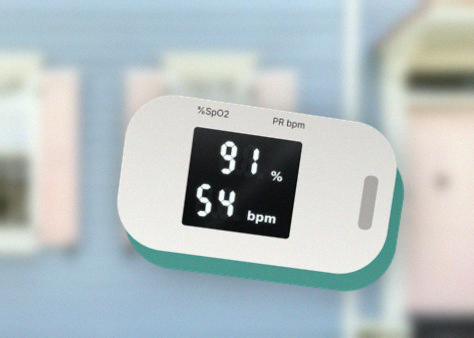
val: 54bpm
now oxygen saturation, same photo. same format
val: 91%
